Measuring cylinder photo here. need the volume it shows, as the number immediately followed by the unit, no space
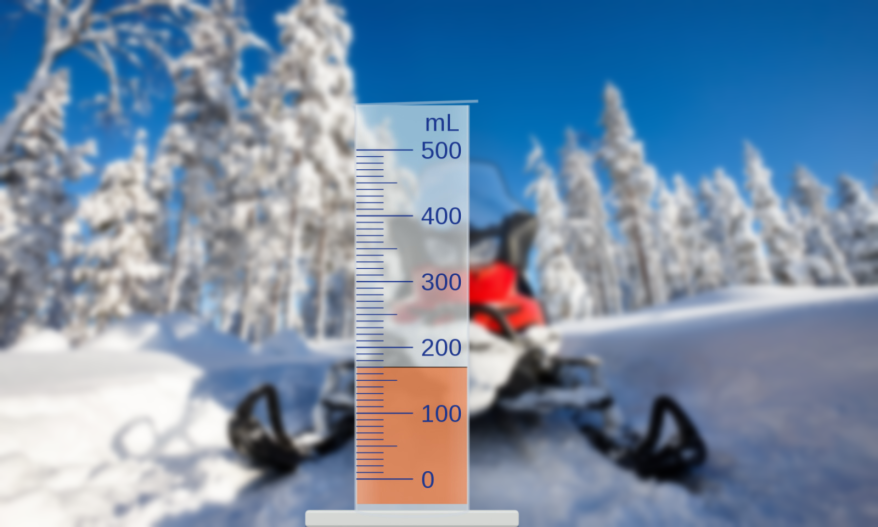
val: 170mL
